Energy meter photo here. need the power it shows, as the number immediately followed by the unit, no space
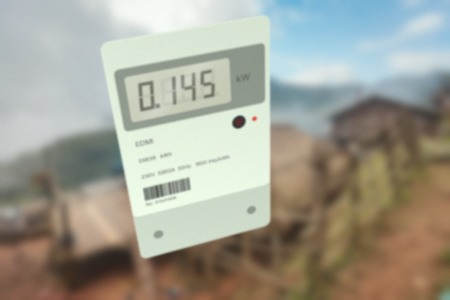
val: 0.145kW
